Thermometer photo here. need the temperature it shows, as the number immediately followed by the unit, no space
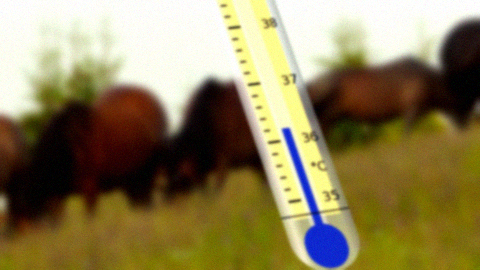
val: 36.2°C
